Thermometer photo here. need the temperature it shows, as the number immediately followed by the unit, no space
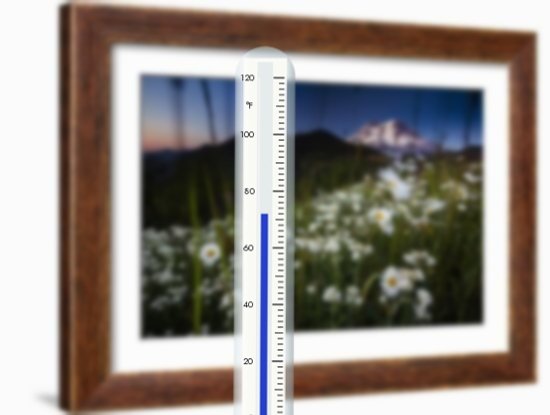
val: 72°F
